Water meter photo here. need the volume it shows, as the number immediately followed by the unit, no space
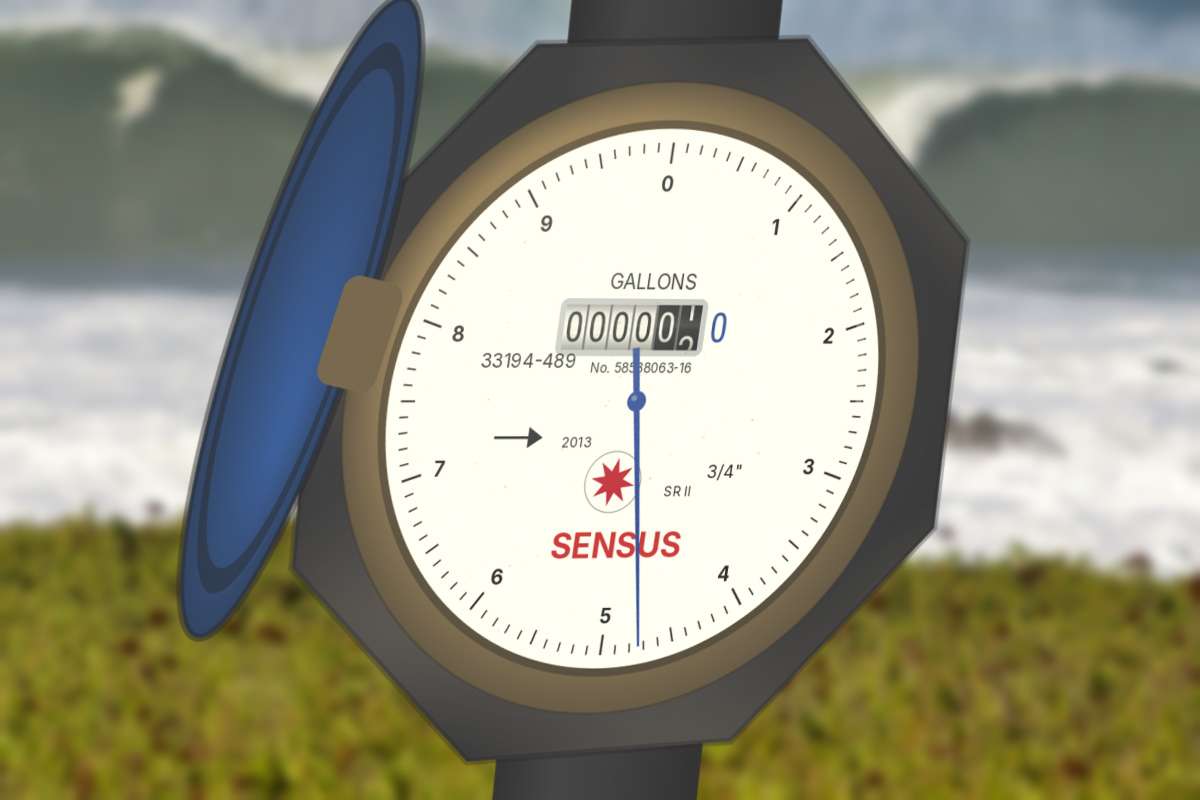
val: 14.7gal
